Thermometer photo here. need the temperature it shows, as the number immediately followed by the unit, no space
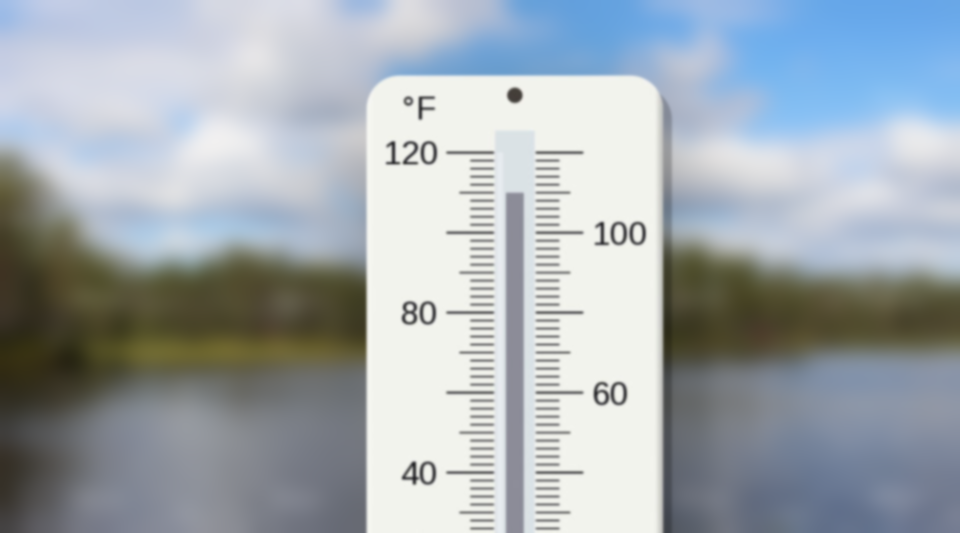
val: 110°F
